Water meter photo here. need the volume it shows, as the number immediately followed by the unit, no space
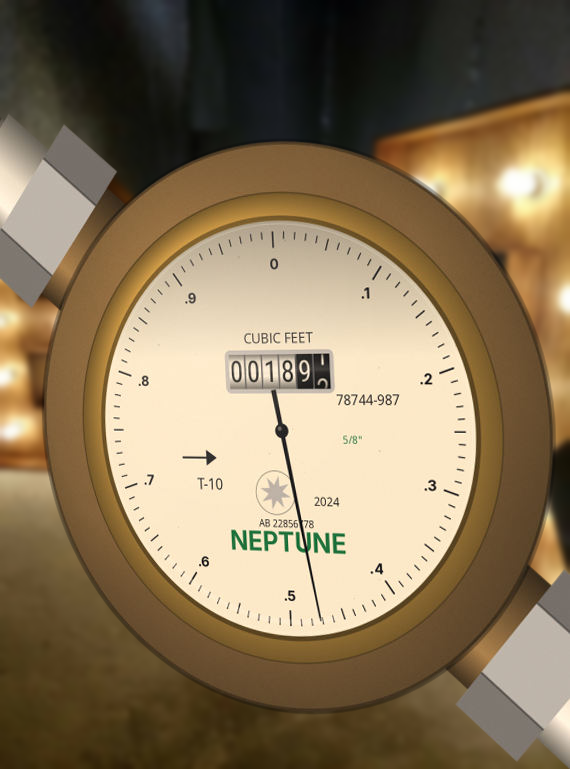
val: 1891.47ft³
